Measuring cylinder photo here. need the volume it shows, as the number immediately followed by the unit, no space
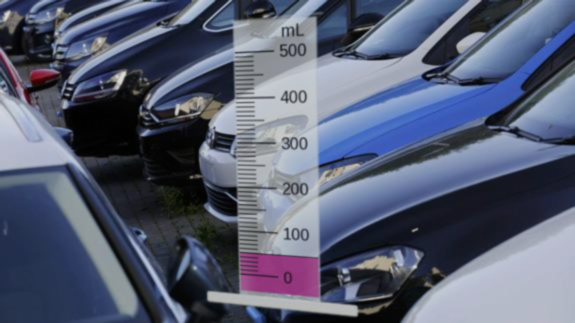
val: 50mL
